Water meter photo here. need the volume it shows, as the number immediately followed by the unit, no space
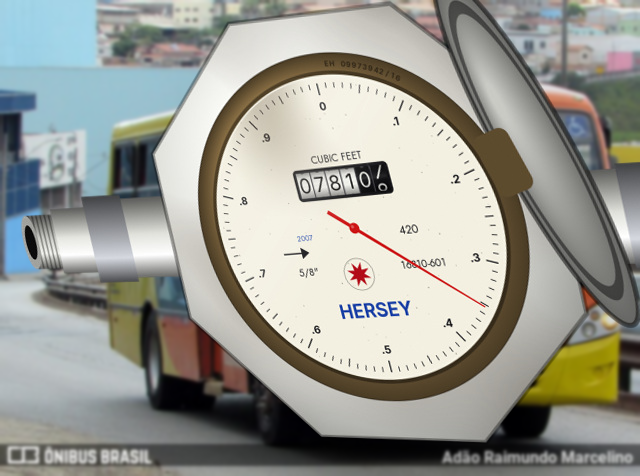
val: 78107.35ft³
